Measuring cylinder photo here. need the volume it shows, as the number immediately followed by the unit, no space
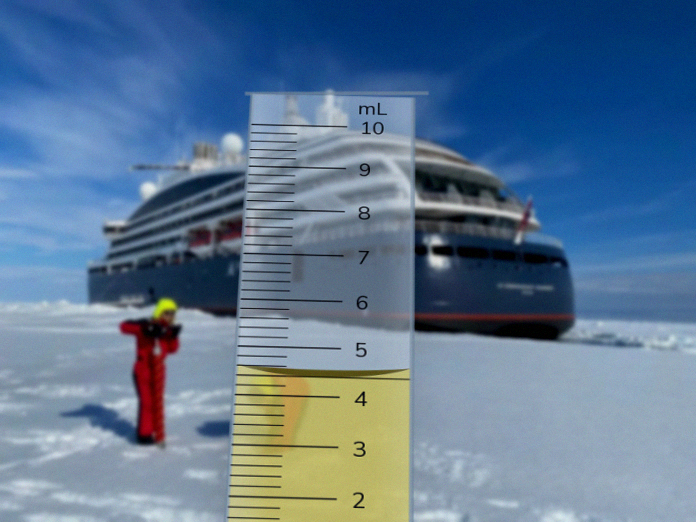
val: 4.4mL
